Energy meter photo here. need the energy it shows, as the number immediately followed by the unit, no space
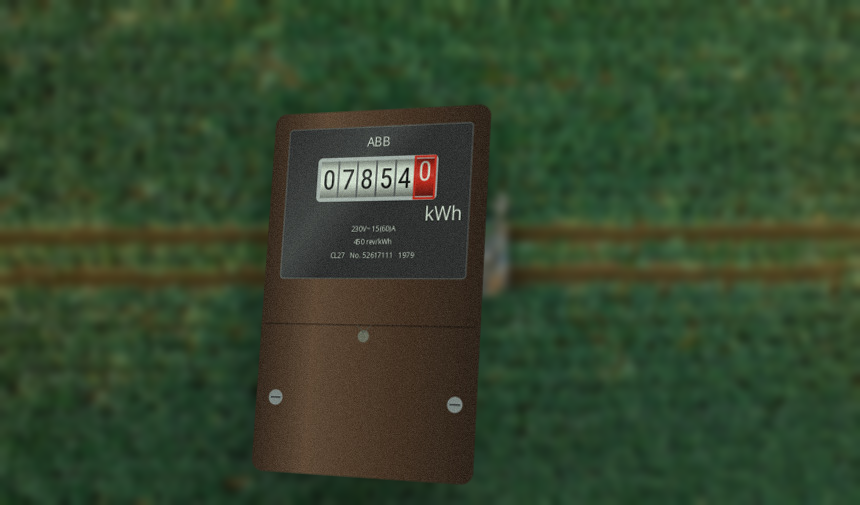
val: 7854.0kWh
